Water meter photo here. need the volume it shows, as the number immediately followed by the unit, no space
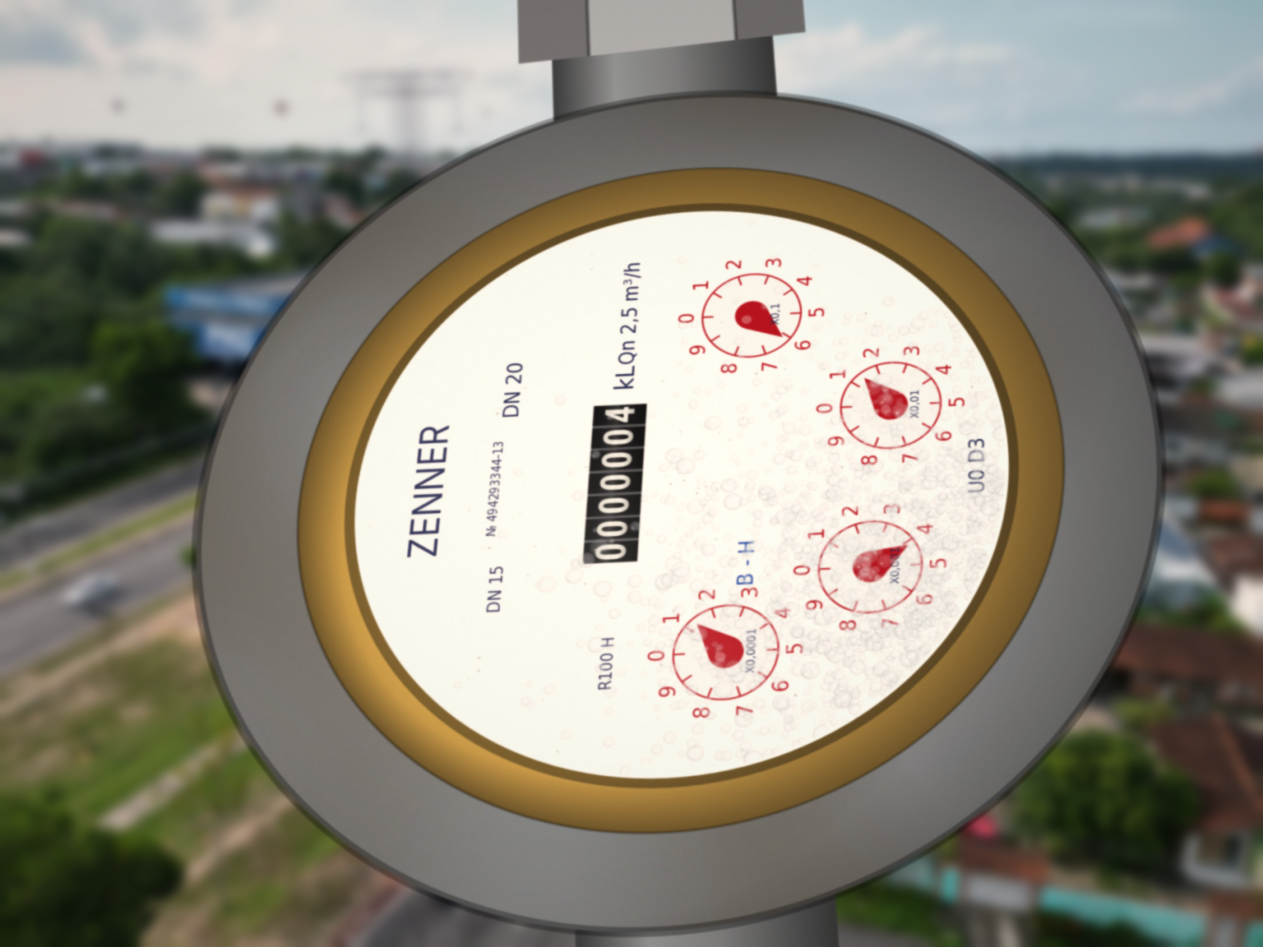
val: 4.6141kL
